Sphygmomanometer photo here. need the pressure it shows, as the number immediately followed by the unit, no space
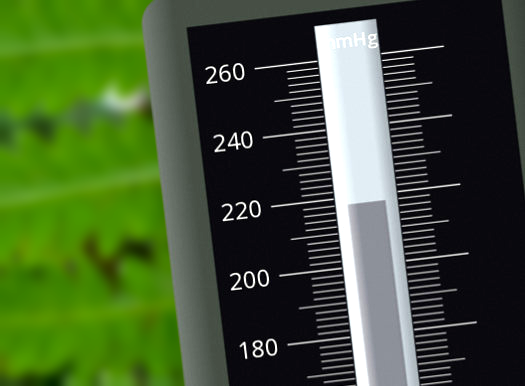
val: 218mmHg
